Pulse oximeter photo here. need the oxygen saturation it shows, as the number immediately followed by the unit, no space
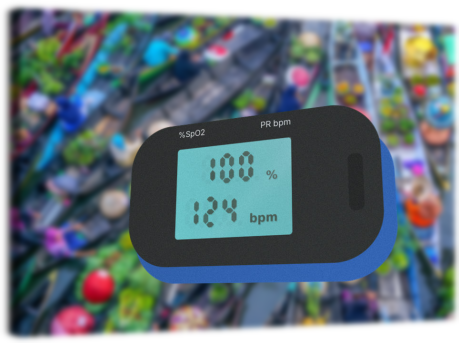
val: 100%
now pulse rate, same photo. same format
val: 124bpm
